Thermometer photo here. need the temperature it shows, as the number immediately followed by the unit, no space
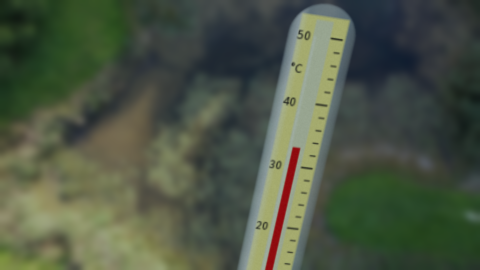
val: 33°C
